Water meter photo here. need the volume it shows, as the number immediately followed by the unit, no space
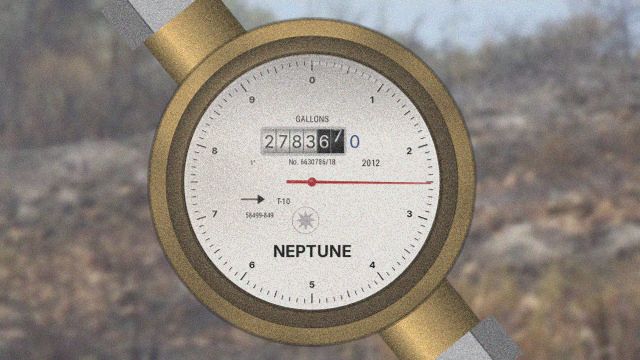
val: 2783672.5gal
